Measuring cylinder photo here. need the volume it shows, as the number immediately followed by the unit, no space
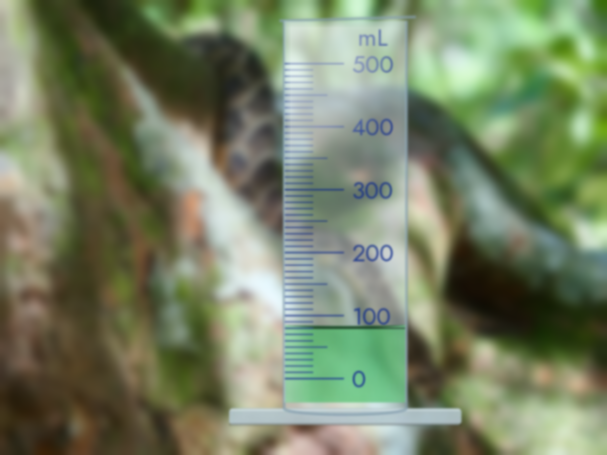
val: 80mL
